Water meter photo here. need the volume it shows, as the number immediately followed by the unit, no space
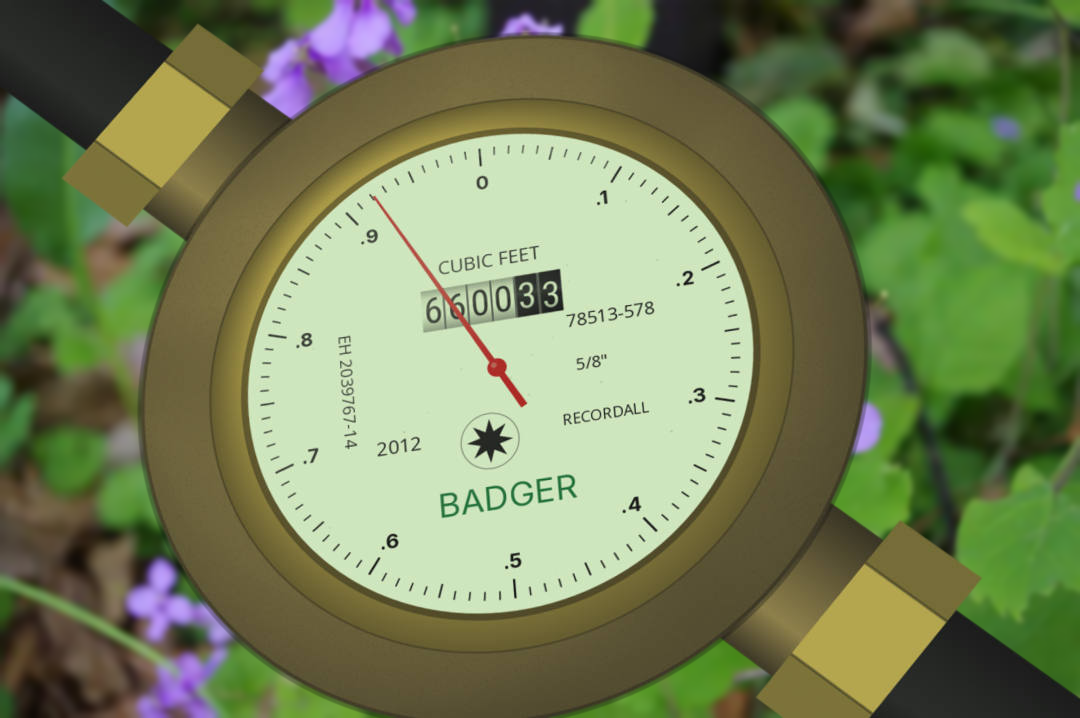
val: 660032.92ft³
